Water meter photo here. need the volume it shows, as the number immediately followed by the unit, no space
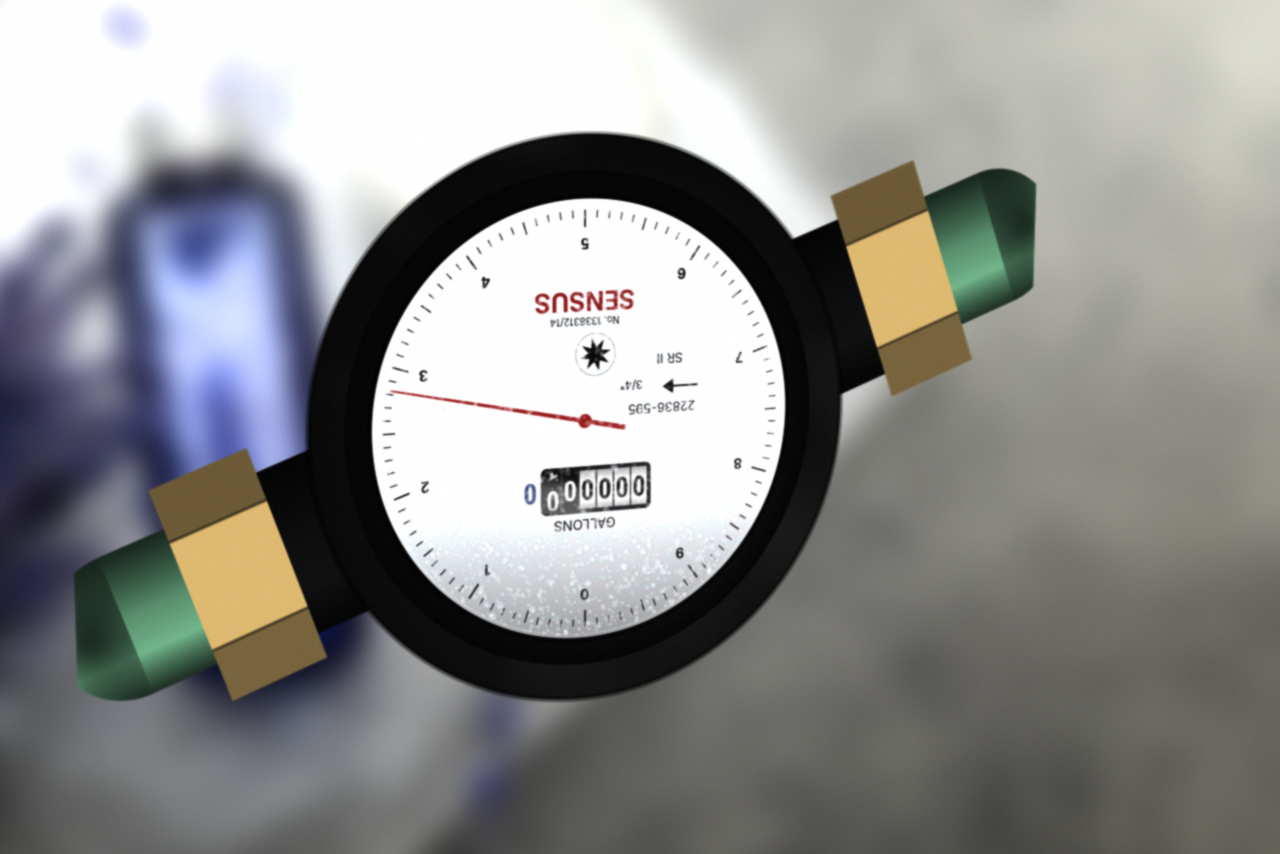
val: 2.8gal
